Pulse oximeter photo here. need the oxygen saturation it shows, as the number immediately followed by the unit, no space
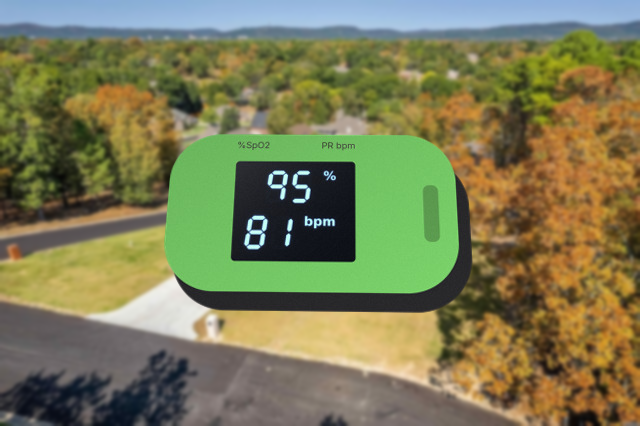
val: 95%
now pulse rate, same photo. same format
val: 81bpm
